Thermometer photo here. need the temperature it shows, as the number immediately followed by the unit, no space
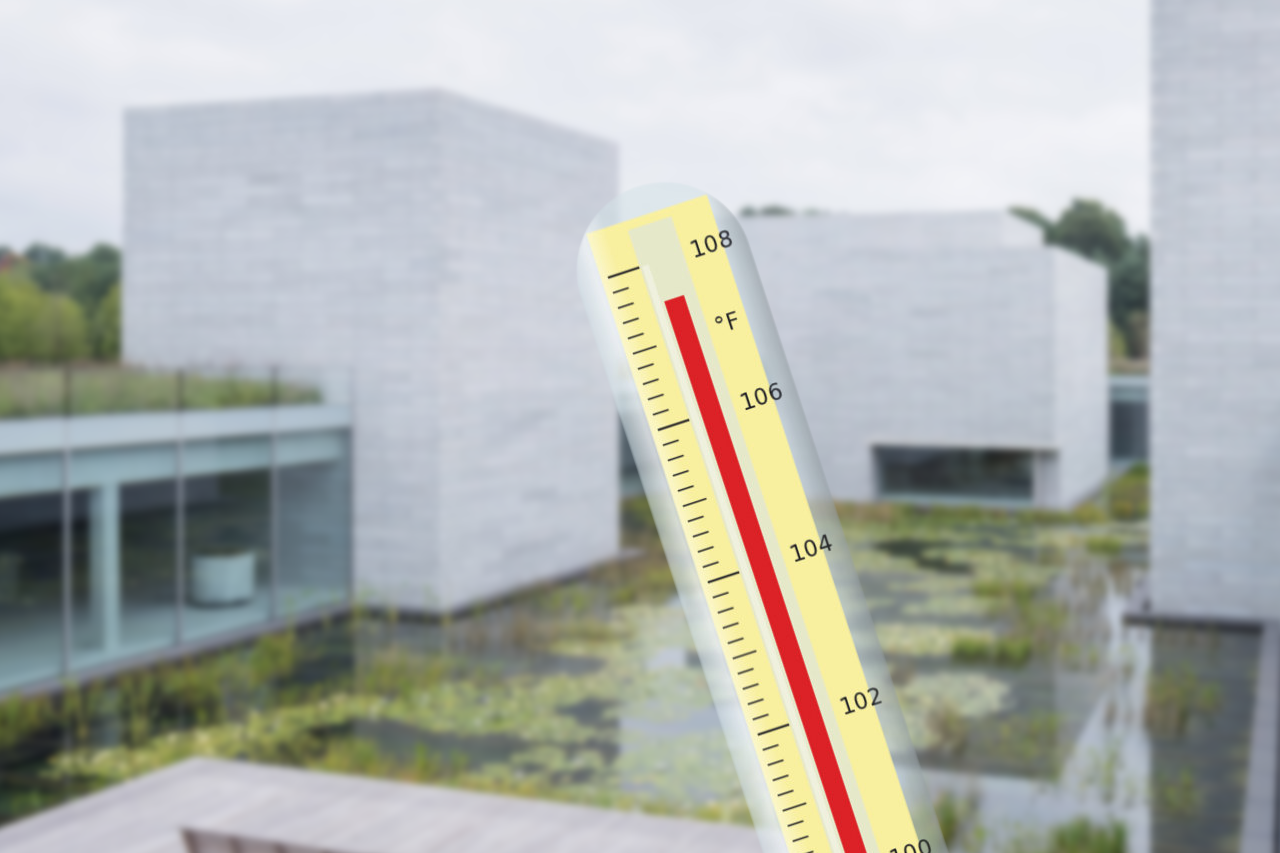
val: 107.5°F
